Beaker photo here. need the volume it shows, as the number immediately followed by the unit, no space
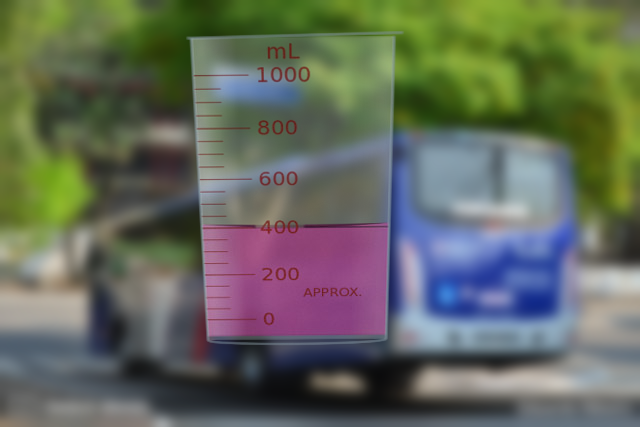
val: 400mL
